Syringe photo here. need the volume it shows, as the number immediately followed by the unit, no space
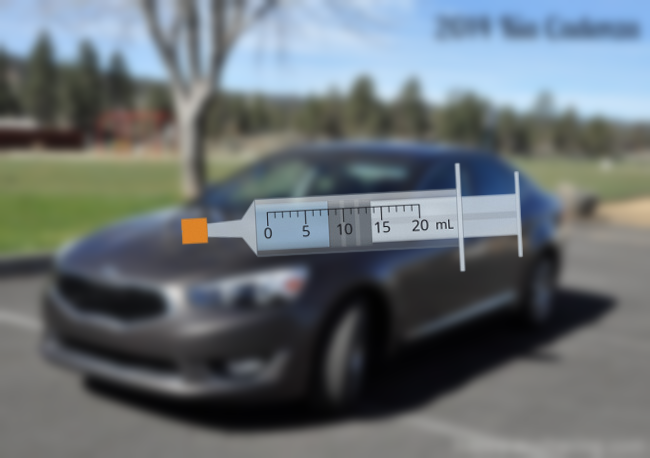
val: 8mL
